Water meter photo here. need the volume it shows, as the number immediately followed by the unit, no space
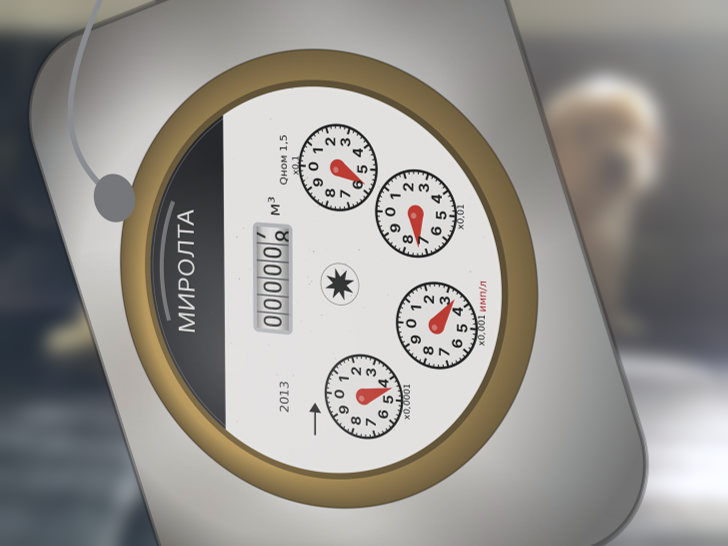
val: 7.5734m³
